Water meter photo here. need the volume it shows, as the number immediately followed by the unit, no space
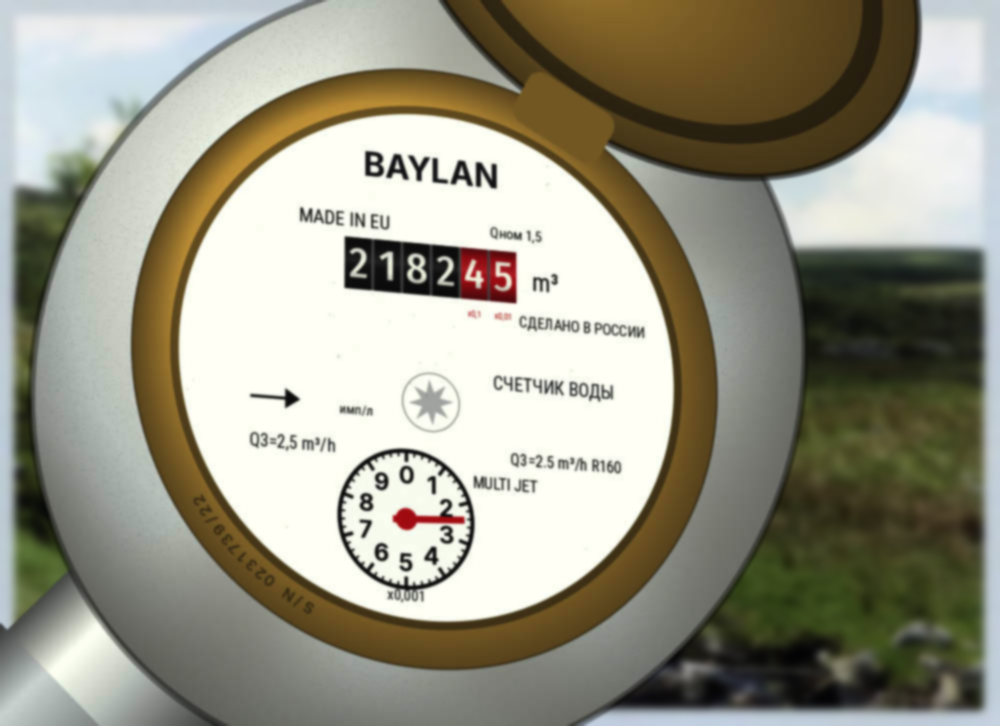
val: 2182.452m³
